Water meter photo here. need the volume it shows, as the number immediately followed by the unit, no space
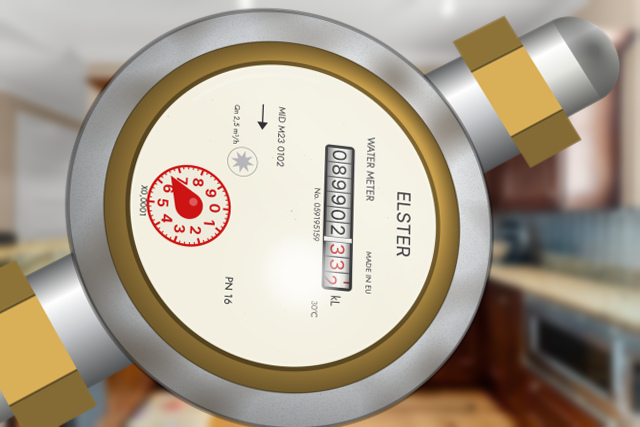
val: 89902.3316kL
